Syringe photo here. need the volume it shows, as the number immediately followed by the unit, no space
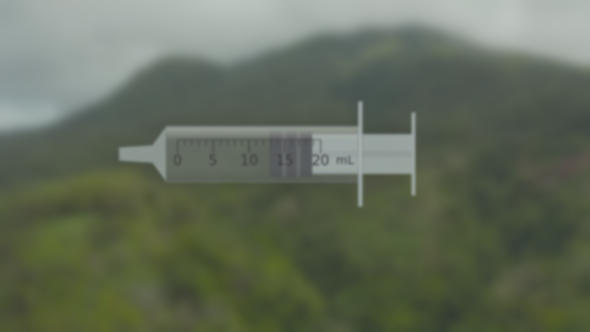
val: 13mL
